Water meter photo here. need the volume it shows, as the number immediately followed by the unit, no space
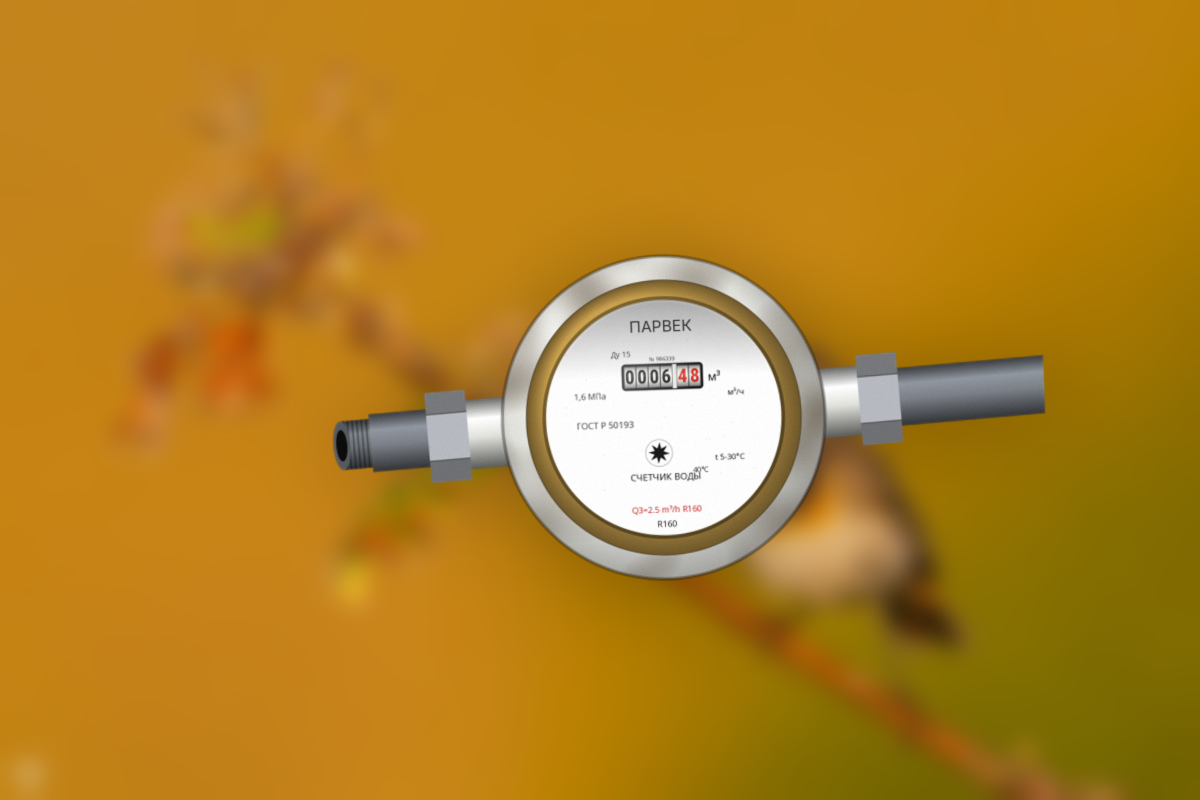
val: 6.48m³
